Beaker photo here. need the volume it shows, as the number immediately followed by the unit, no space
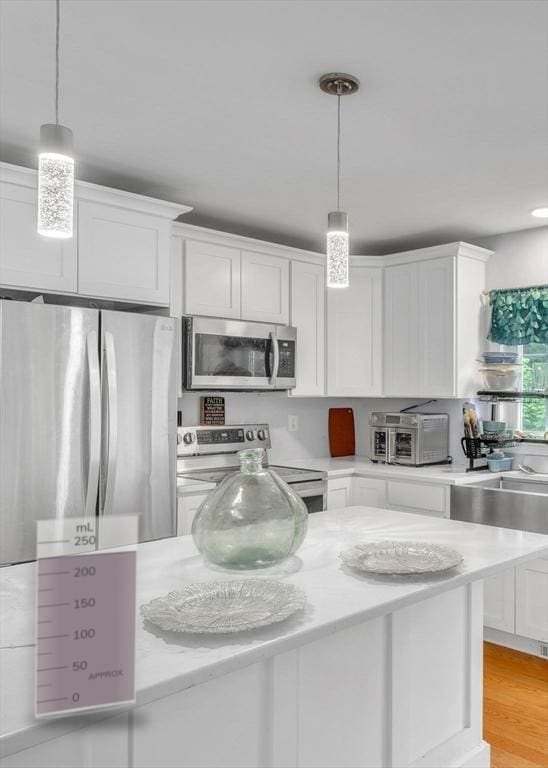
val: 225mL
